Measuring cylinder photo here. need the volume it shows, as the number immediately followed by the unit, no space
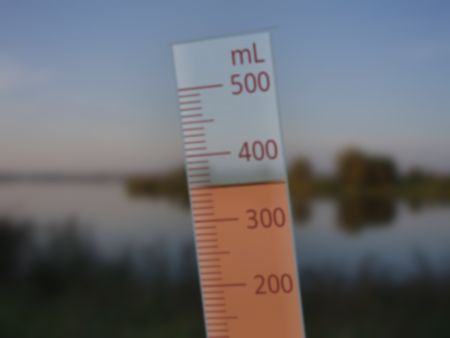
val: 350mL
